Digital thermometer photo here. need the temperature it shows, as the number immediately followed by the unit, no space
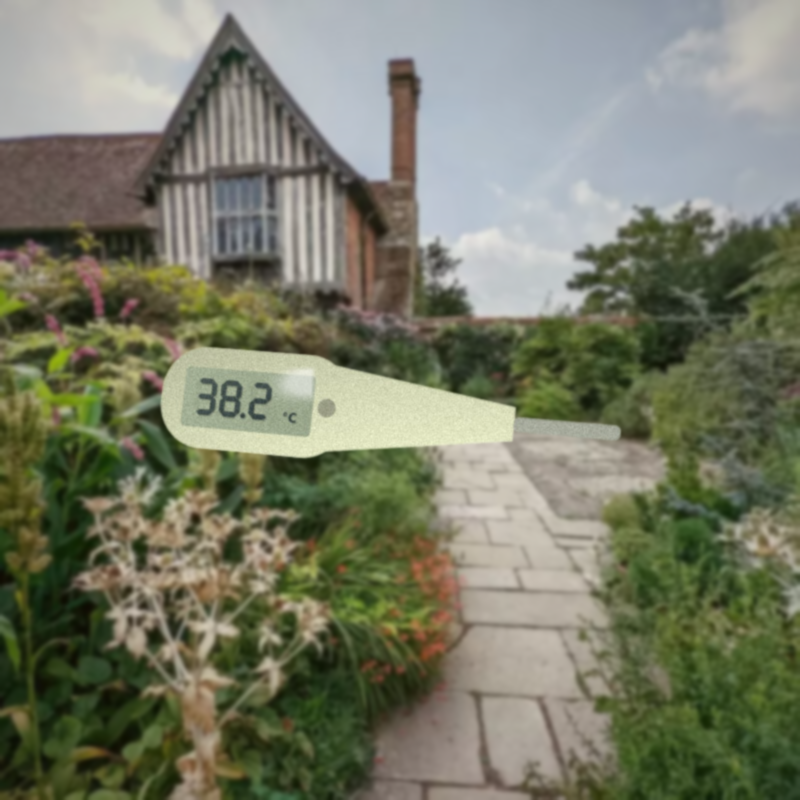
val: 38.2°C
